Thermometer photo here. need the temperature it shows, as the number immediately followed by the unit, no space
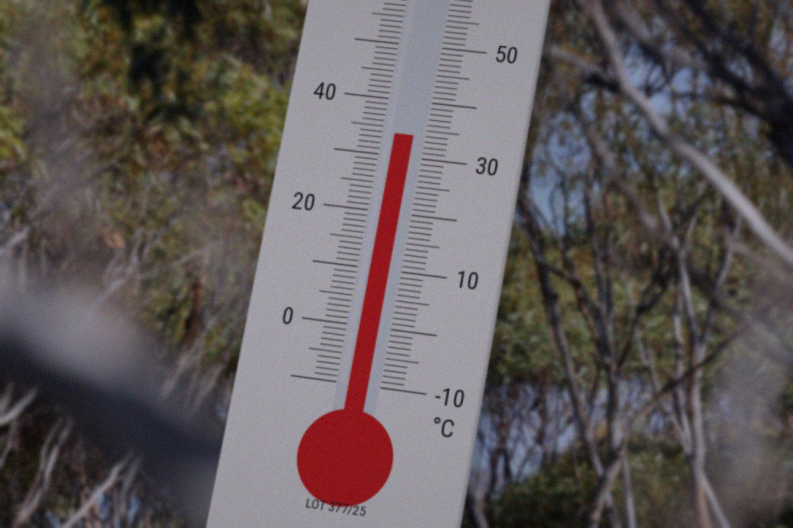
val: 34°C
